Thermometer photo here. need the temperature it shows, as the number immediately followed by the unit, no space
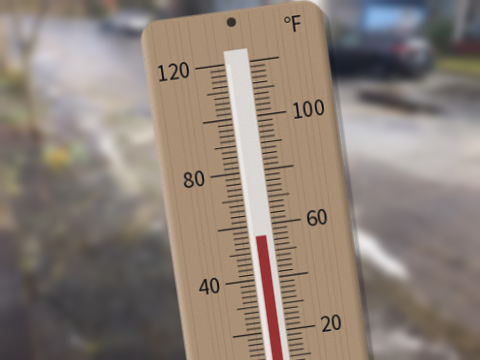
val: 56°F
